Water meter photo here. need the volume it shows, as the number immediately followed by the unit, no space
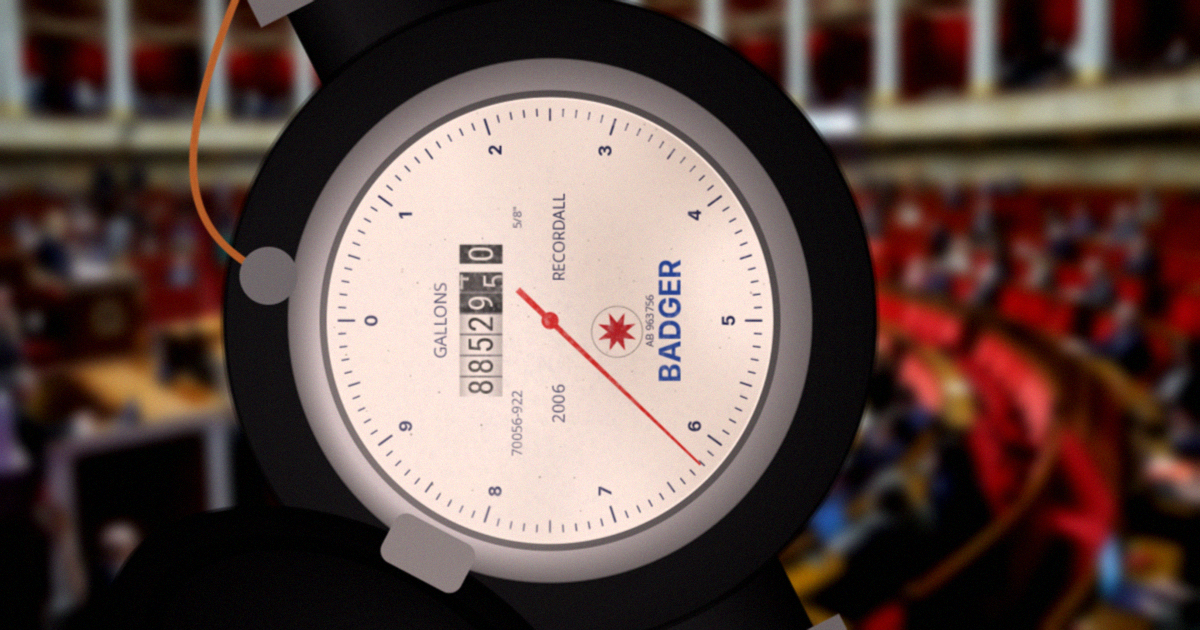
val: 8852946.2gal
